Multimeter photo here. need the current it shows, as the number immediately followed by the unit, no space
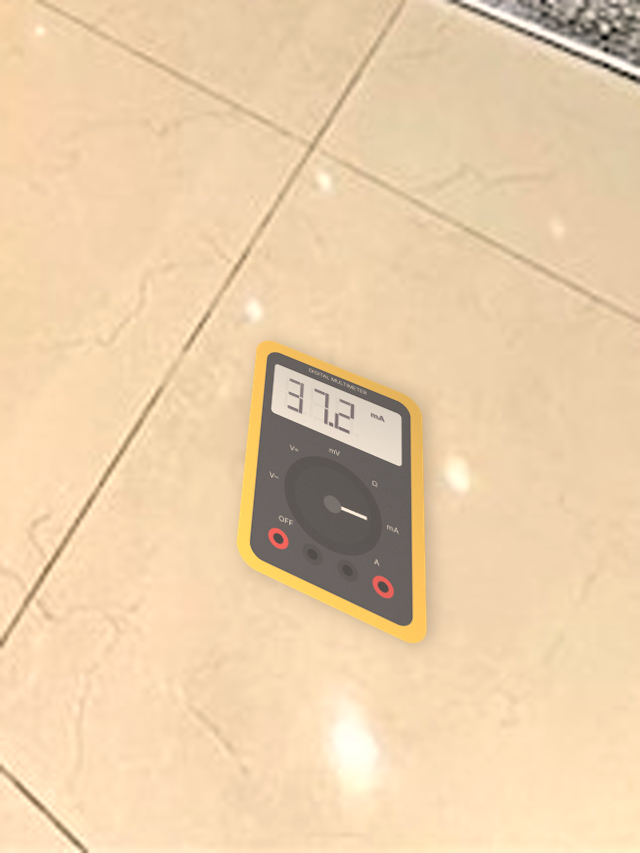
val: 37.2mA
